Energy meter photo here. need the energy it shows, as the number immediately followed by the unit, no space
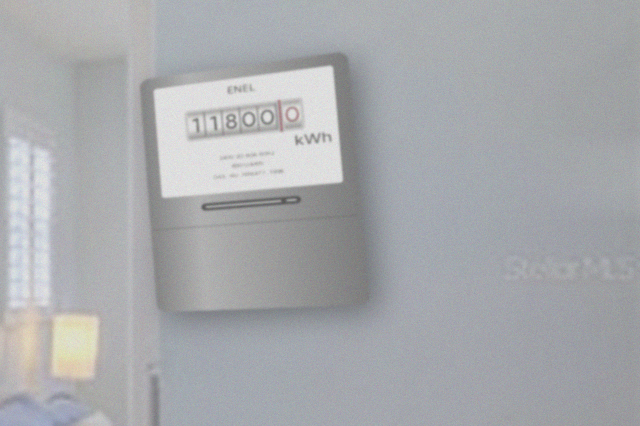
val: 11800.0kWh
